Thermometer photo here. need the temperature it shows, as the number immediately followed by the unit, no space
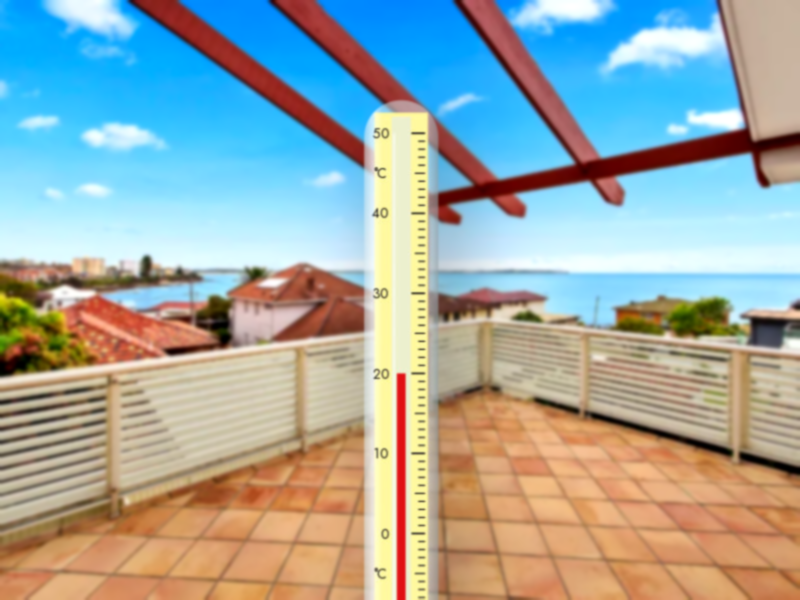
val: 20°C
